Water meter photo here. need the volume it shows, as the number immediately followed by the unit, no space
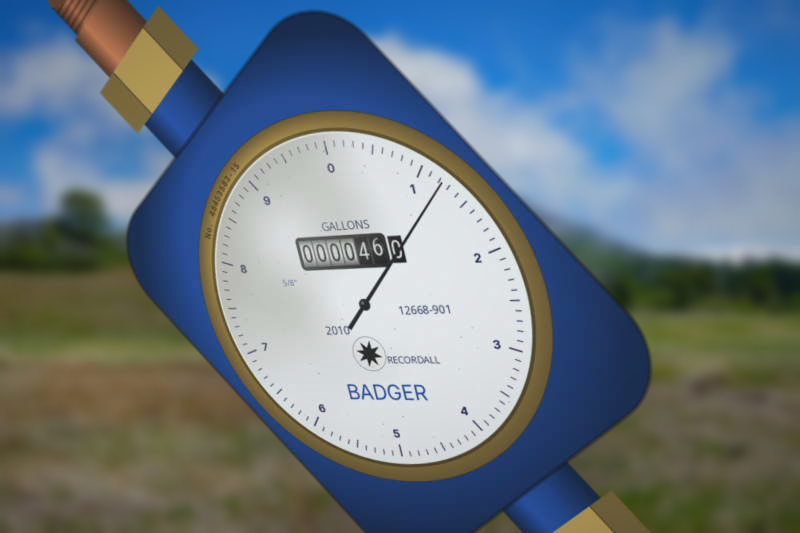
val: 461.2gal
